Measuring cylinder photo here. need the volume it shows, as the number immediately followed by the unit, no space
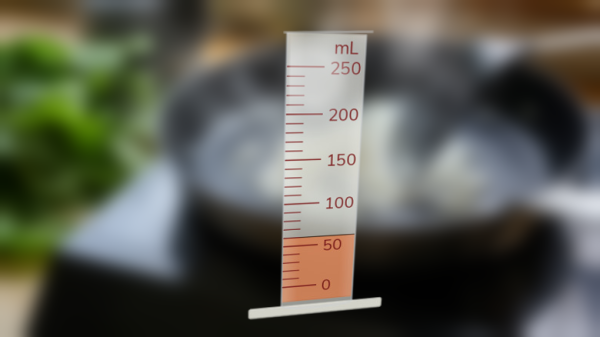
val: 60mL
